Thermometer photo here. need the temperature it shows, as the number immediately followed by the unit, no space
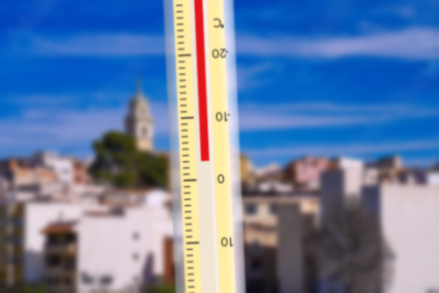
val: -3°C
